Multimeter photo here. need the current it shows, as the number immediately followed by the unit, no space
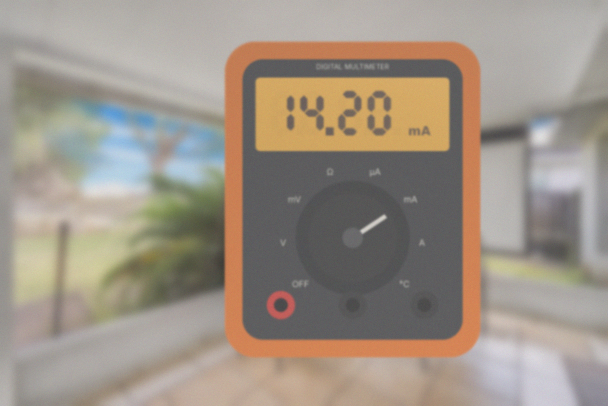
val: 14.20mA
